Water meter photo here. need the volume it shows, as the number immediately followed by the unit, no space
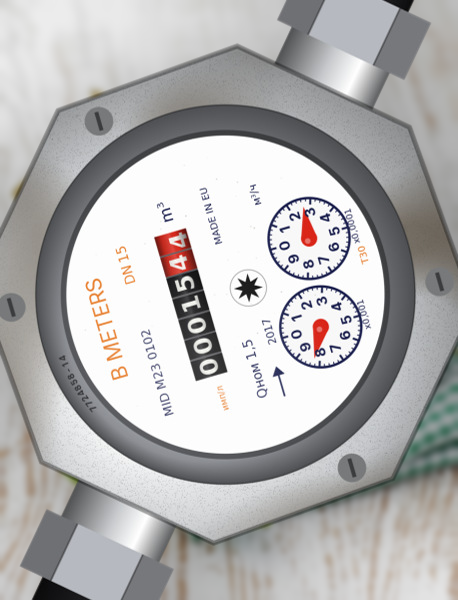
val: 15.4382m³
